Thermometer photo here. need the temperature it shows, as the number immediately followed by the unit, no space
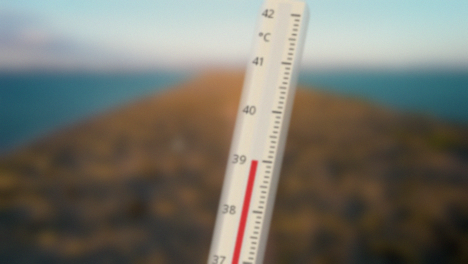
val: 39°C
